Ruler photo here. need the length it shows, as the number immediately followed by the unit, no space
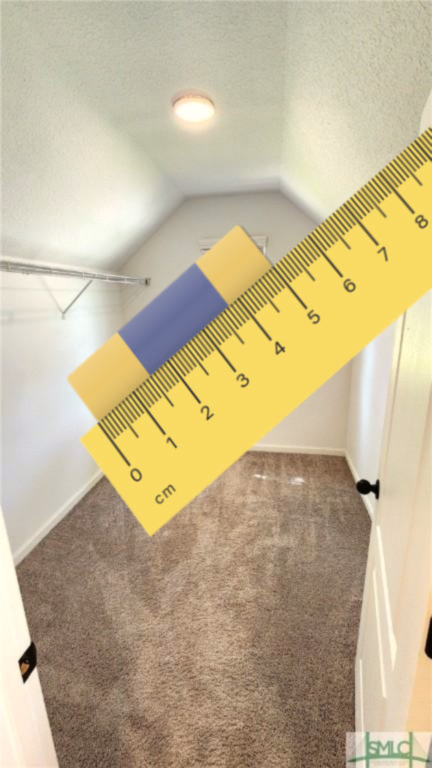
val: 5cm
